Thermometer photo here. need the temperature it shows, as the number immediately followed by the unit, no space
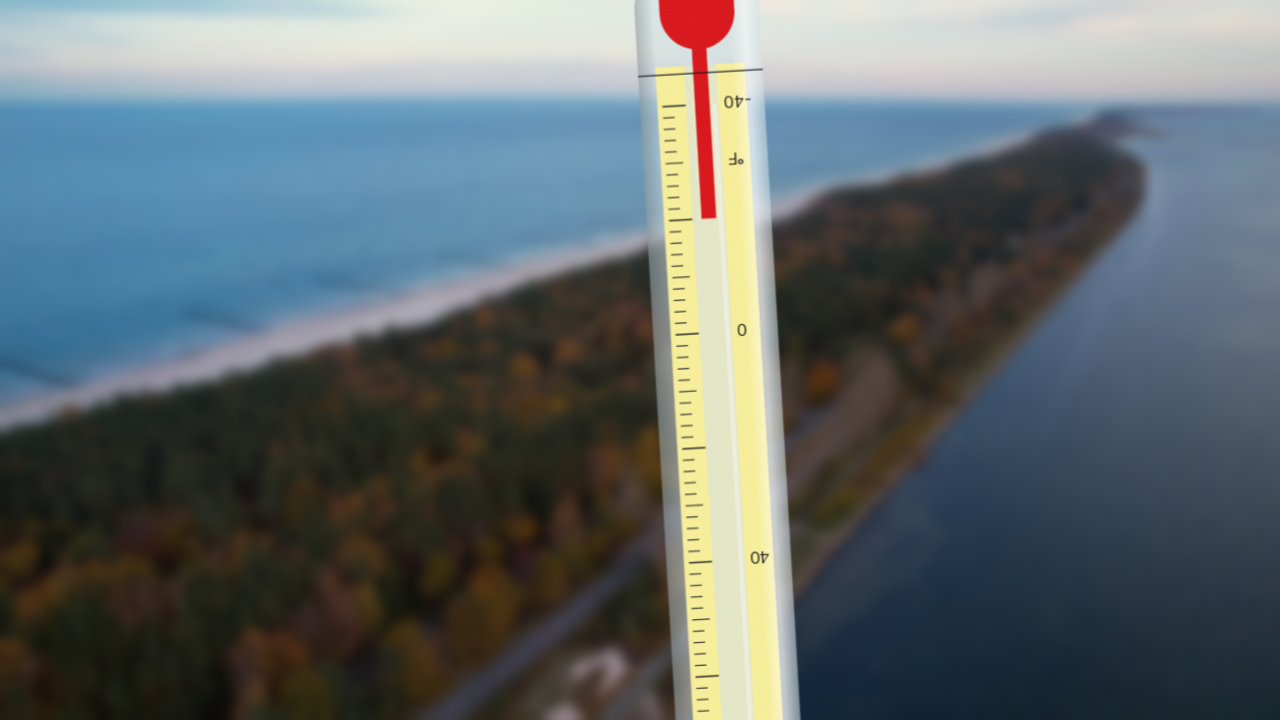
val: -20°F
